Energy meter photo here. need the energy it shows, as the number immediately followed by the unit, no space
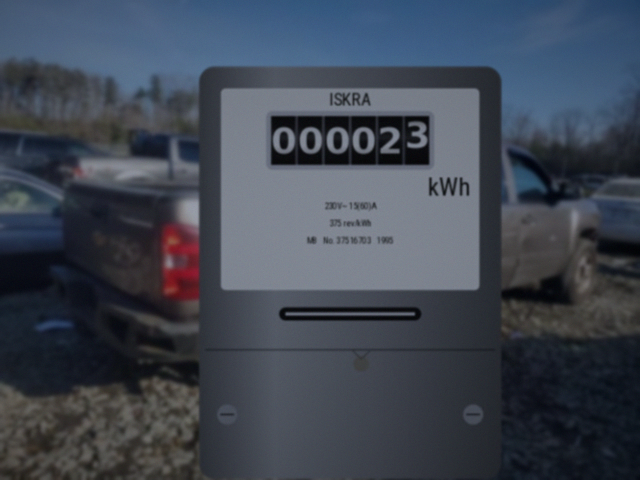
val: 23kWh
